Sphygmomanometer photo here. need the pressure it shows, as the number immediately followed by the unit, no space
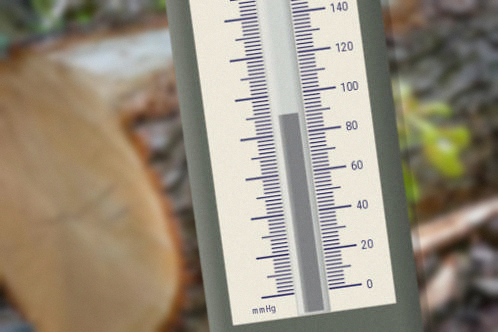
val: 90mmHg
